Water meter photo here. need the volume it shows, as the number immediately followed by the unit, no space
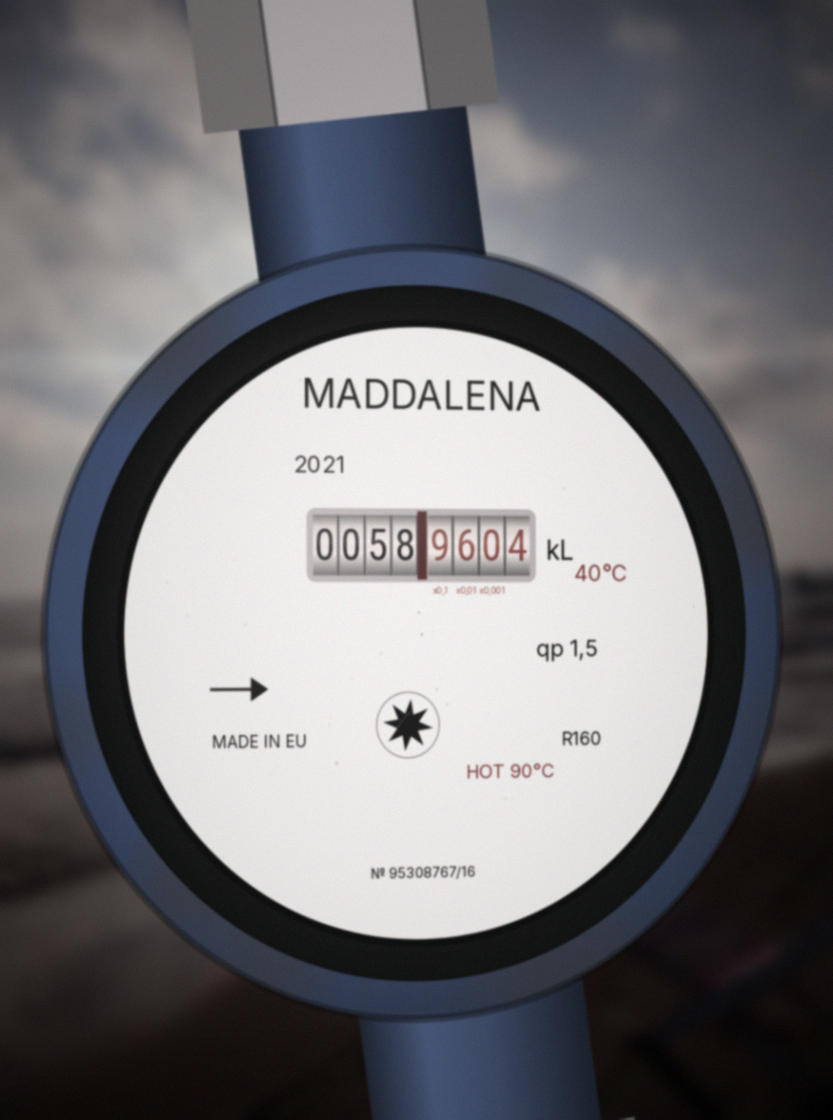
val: 58.9604kL
